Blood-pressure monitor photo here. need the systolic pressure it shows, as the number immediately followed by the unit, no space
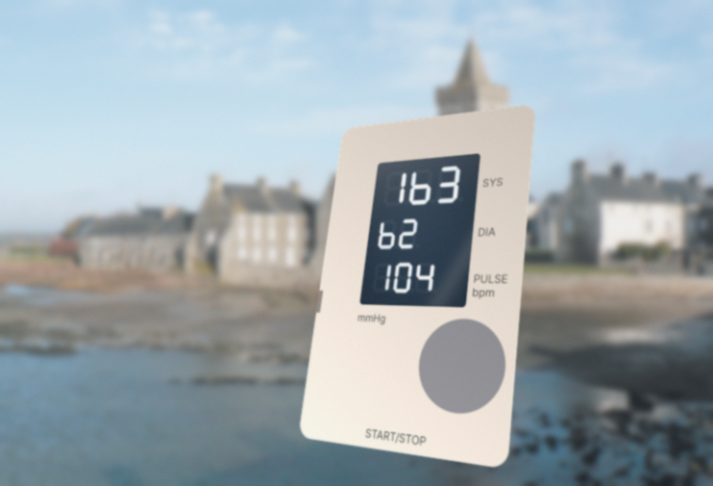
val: 163mmHg
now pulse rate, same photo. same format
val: 104bpm
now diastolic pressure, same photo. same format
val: 62mmHg
